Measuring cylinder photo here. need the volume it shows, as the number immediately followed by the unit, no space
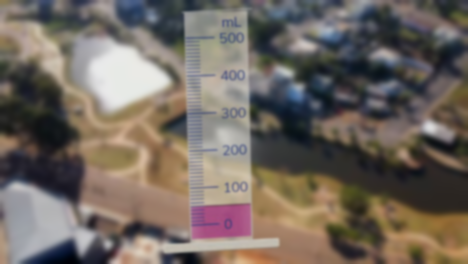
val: 50mL
